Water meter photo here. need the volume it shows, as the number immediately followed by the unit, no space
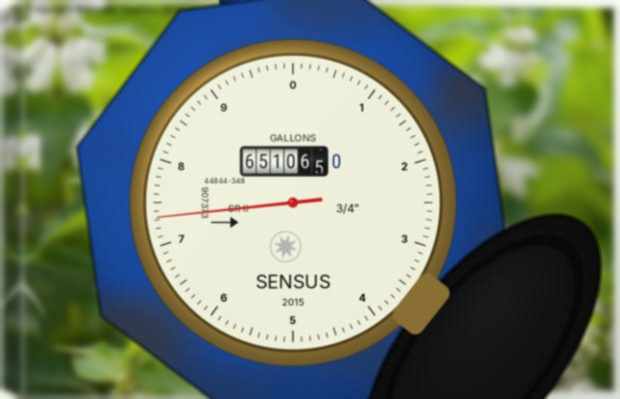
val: 6510647.3gal
